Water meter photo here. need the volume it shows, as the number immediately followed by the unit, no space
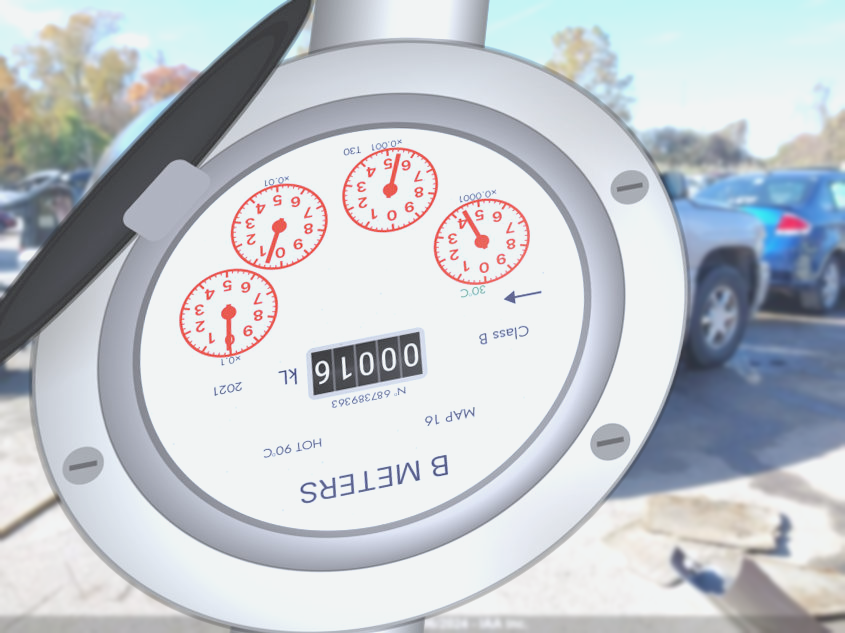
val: 16.0054kL
